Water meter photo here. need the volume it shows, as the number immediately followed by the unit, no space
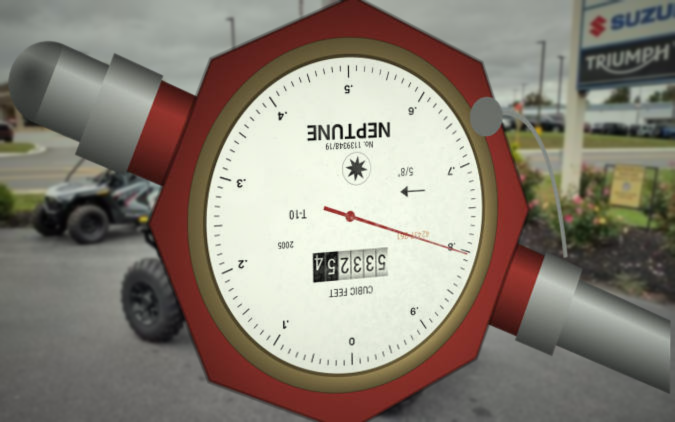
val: 533253.80ft³
